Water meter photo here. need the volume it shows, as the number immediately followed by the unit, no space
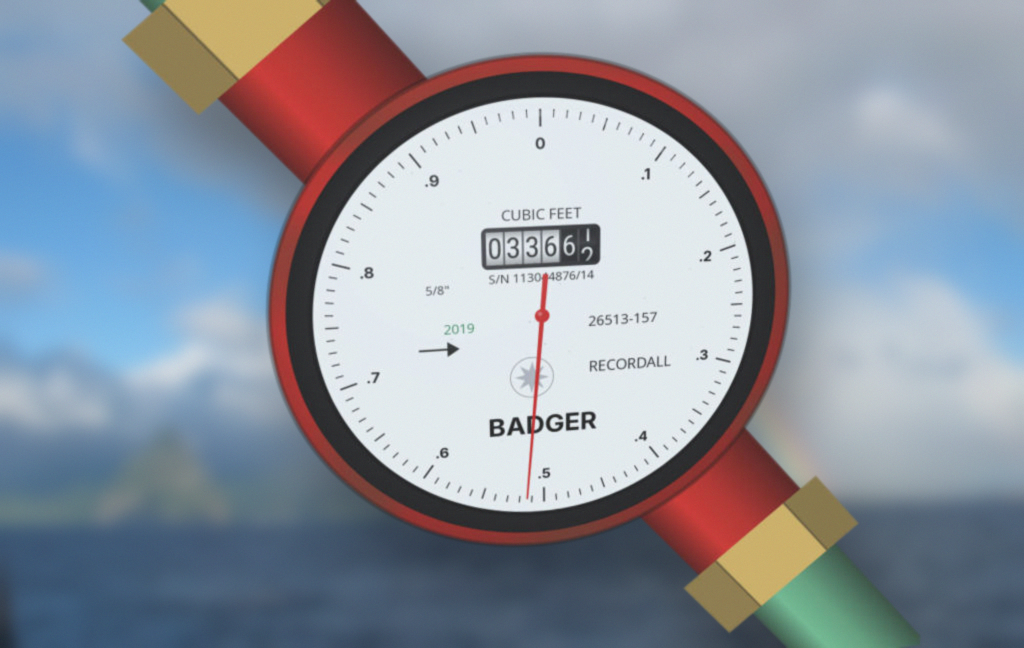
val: 33661.51ft³
